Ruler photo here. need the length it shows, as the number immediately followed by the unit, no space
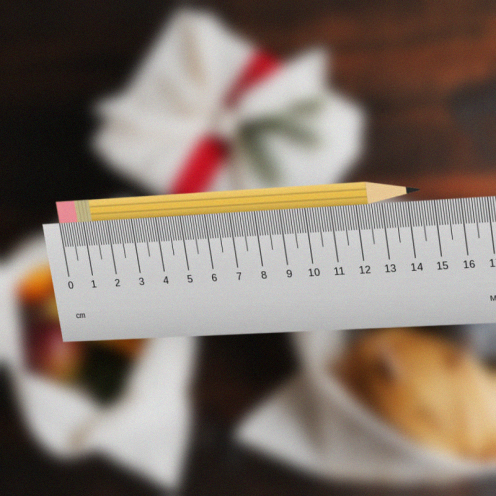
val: 14.5cm
